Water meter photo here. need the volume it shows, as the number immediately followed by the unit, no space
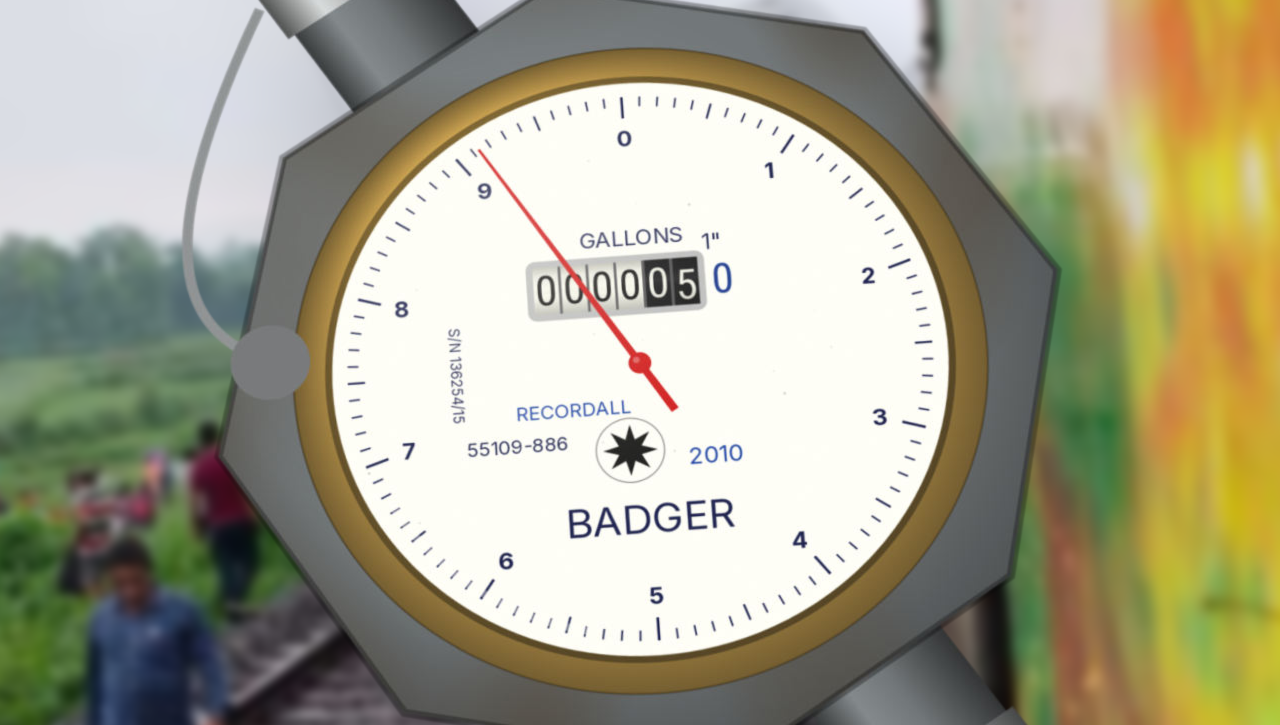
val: 49.1gal
